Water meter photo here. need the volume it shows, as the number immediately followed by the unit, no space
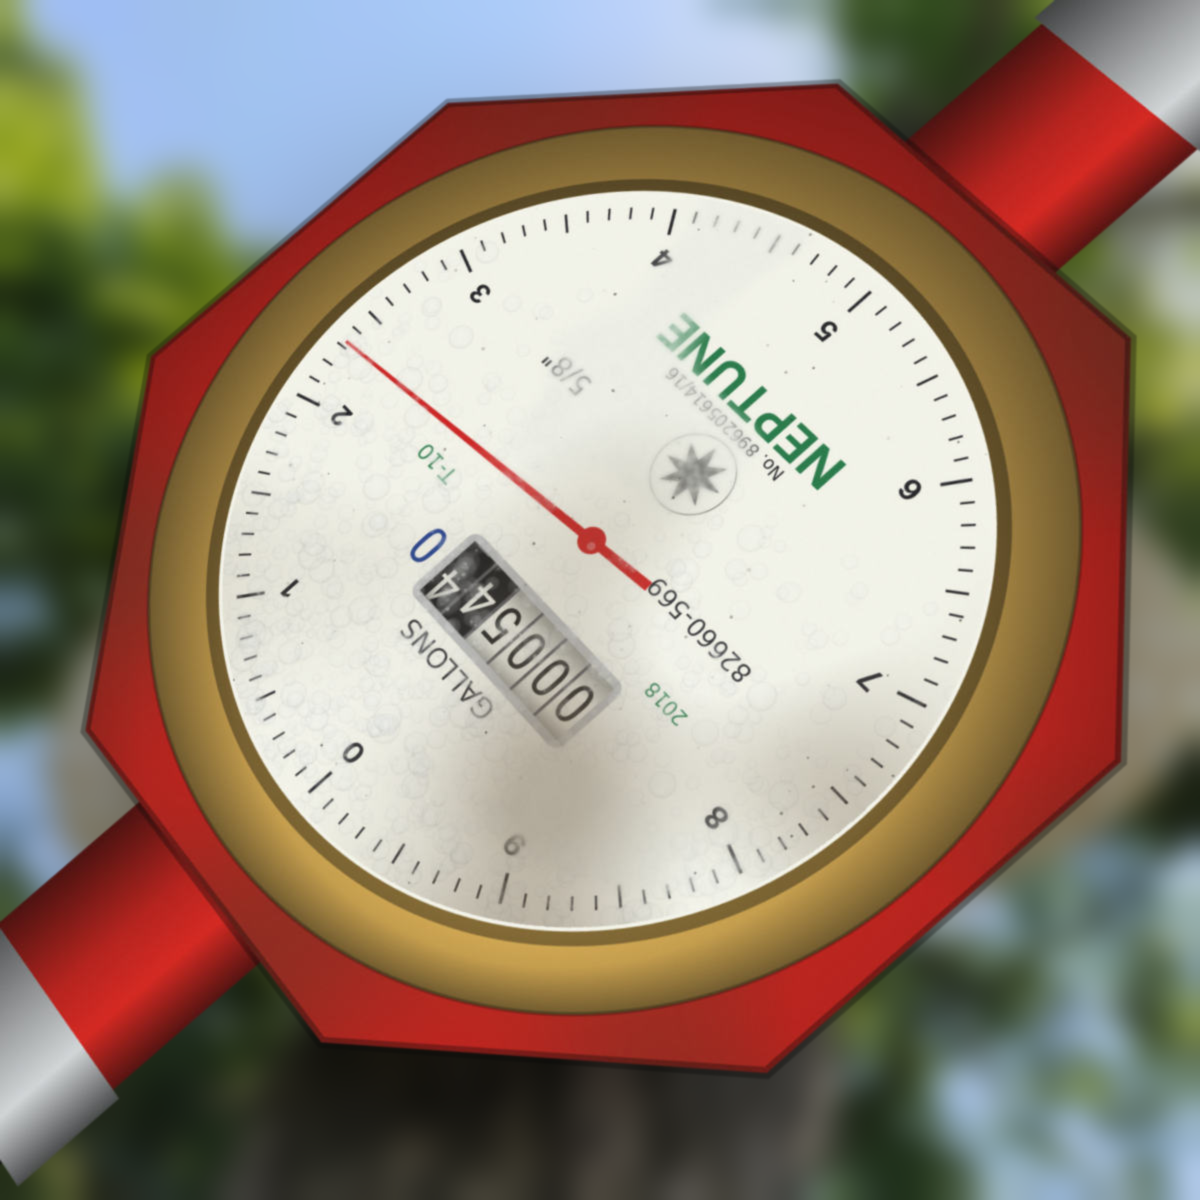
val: 5442.3gal
